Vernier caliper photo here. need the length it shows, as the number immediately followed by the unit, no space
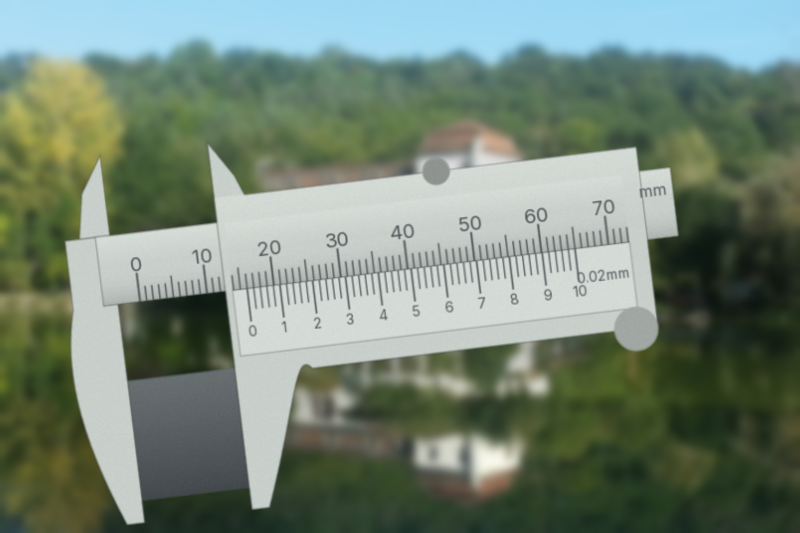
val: 16.0mm
